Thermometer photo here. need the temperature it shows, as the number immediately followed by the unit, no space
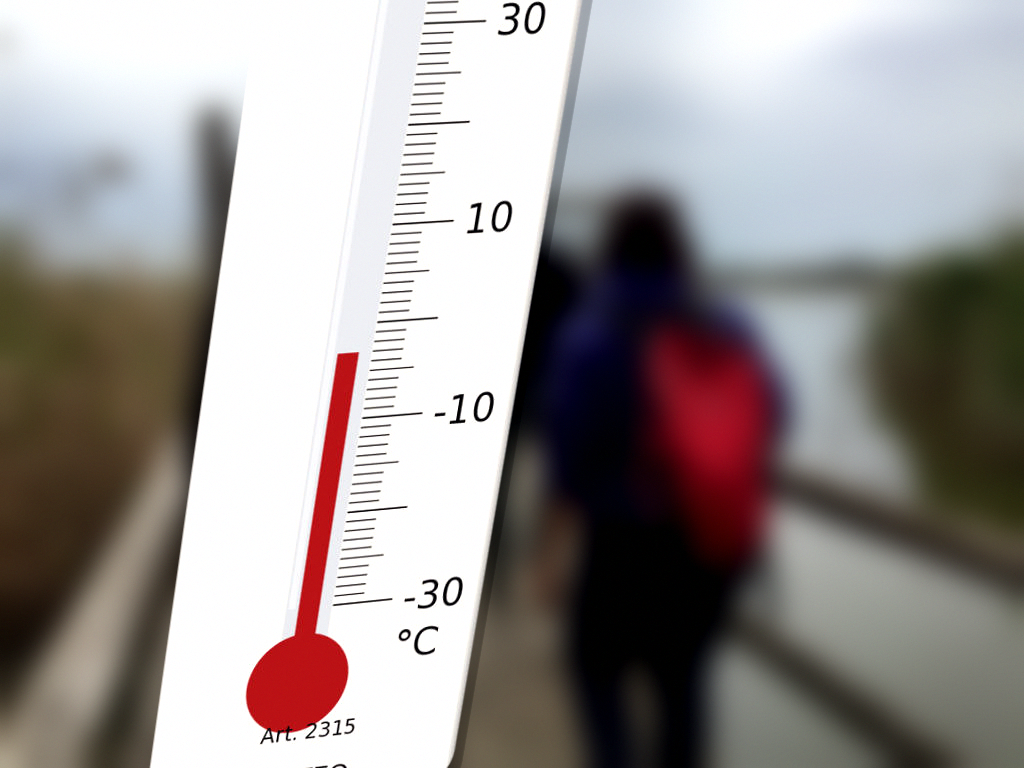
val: -3°C
